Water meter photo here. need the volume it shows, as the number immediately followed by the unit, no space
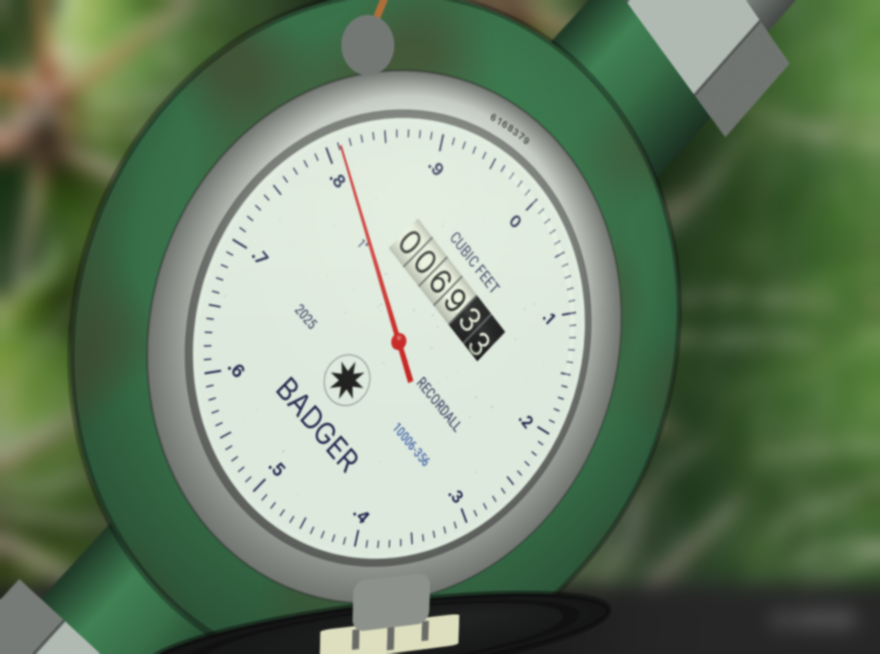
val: 6932.81ft³
